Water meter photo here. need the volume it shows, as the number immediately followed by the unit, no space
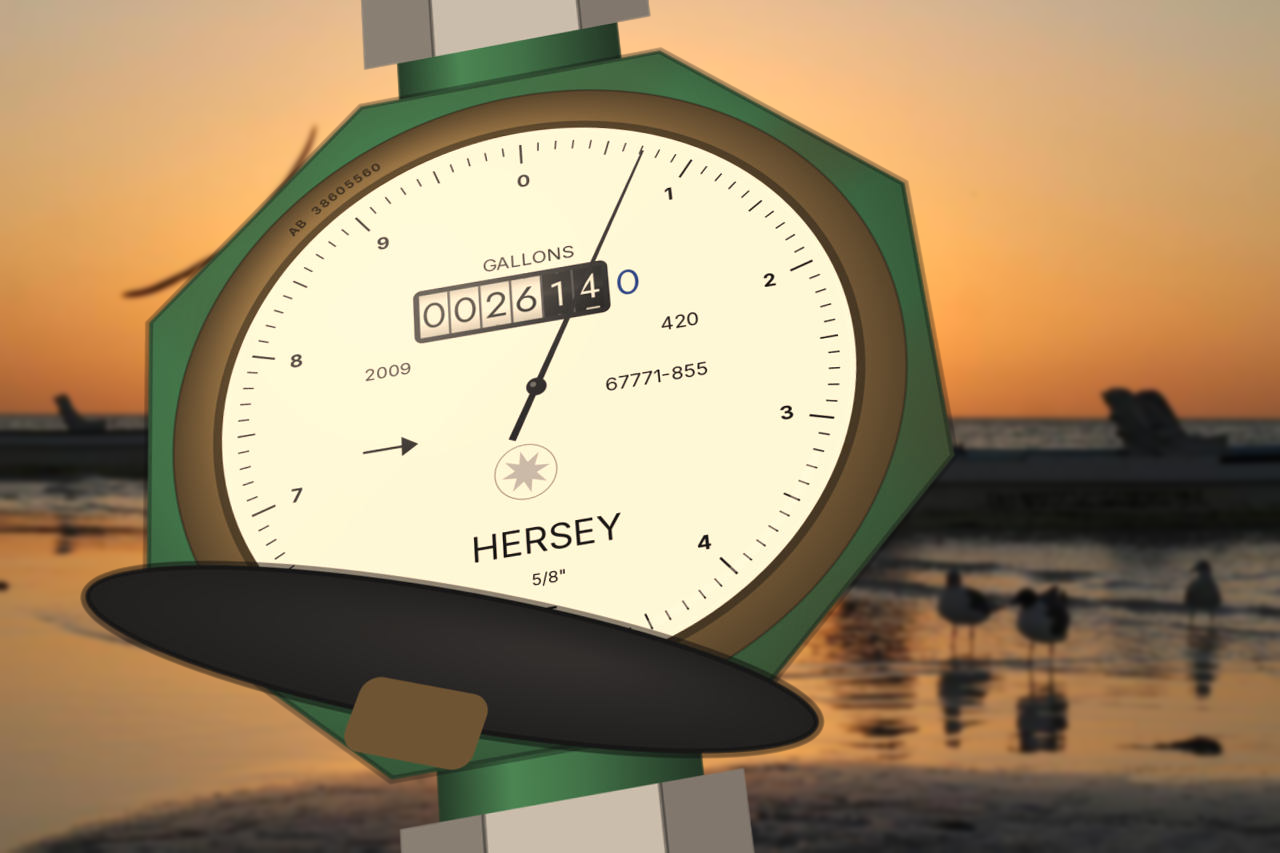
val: 26140.7gal
